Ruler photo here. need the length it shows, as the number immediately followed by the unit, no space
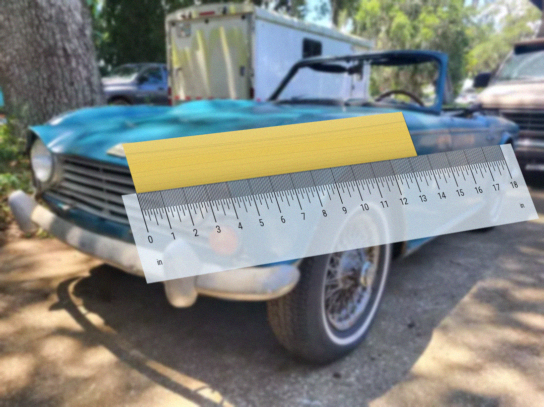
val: 13.5in
